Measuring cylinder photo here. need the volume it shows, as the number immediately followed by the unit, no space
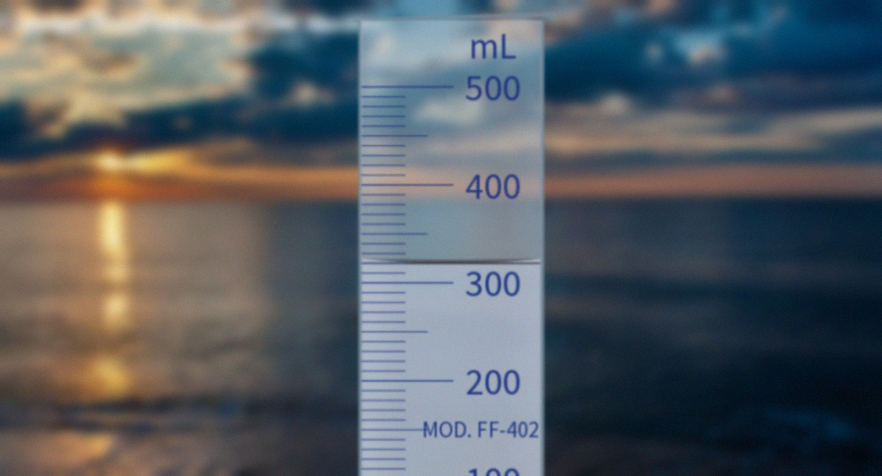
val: 320mL
